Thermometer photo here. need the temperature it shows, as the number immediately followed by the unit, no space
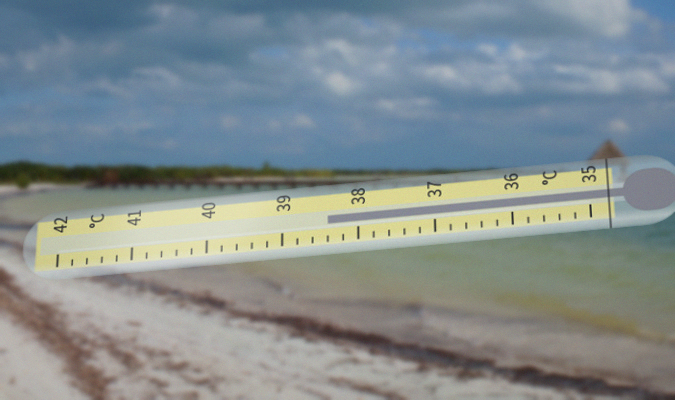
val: 38.4°C
